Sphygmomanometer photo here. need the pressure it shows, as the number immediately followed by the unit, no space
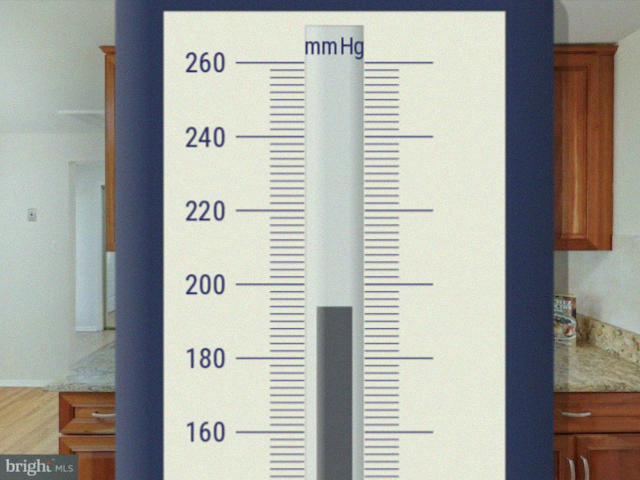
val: 194mmHg
